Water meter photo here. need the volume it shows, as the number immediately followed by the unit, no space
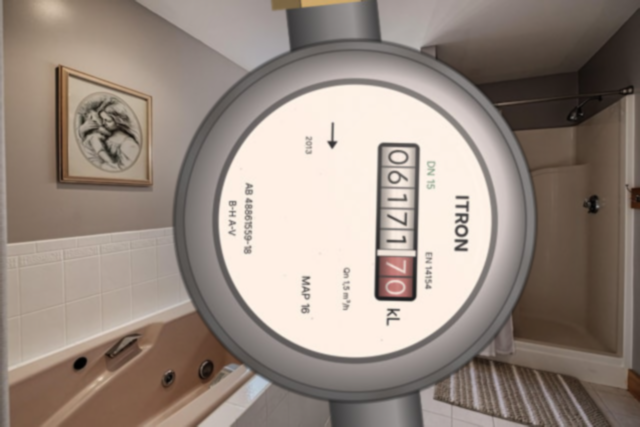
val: 6171.70kL
